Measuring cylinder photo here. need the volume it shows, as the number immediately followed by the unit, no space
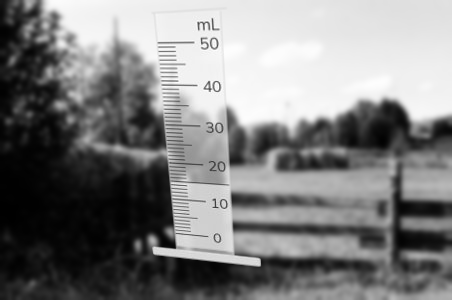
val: 15mL
